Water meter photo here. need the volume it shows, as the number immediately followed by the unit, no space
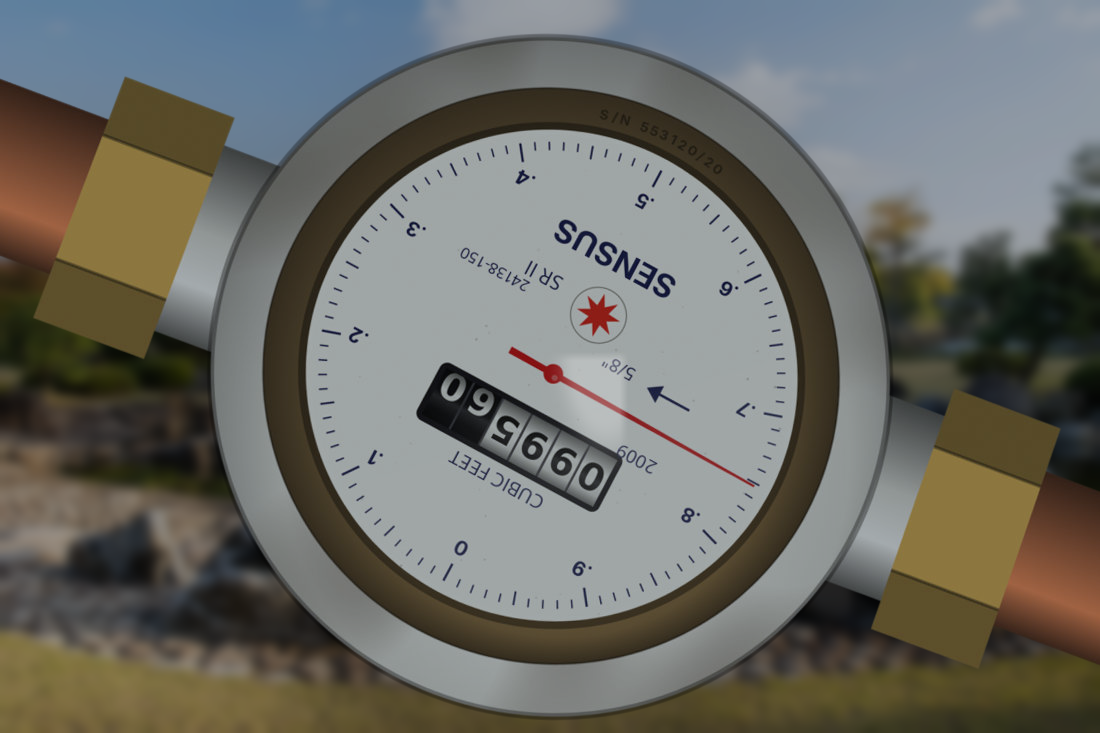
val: 99559.75ft³
